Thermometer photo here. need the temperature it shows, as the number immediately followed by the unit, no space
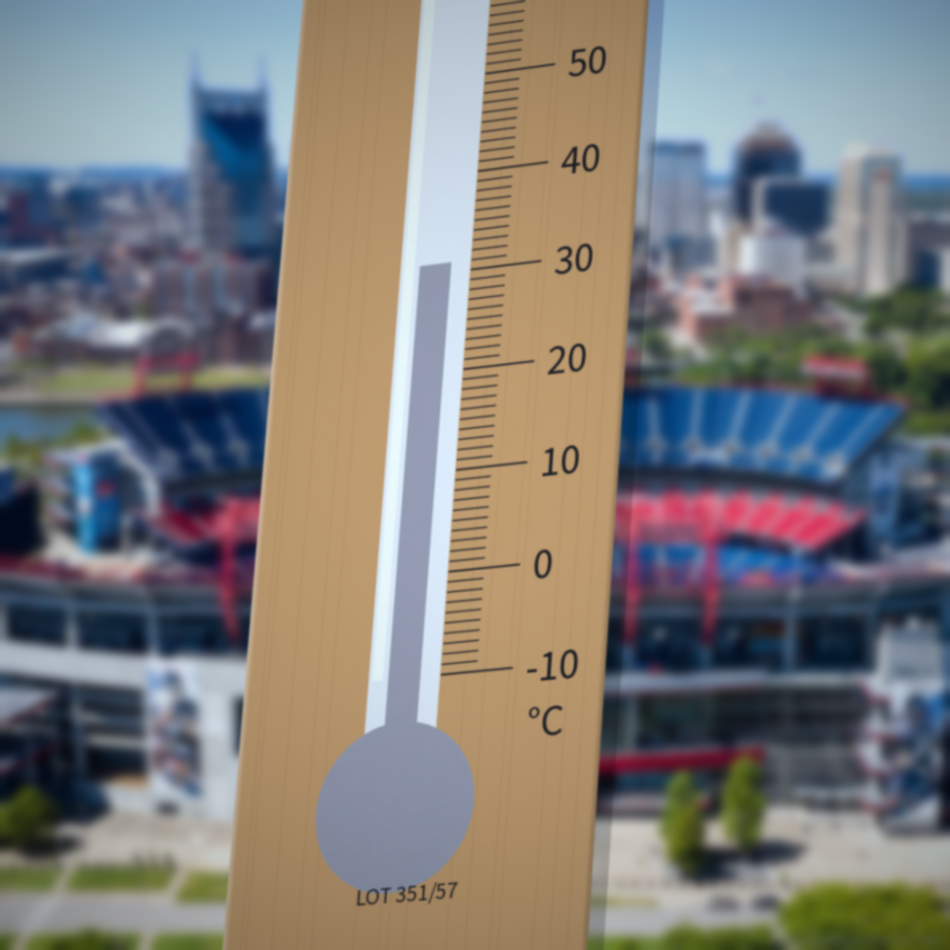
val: 31°C
